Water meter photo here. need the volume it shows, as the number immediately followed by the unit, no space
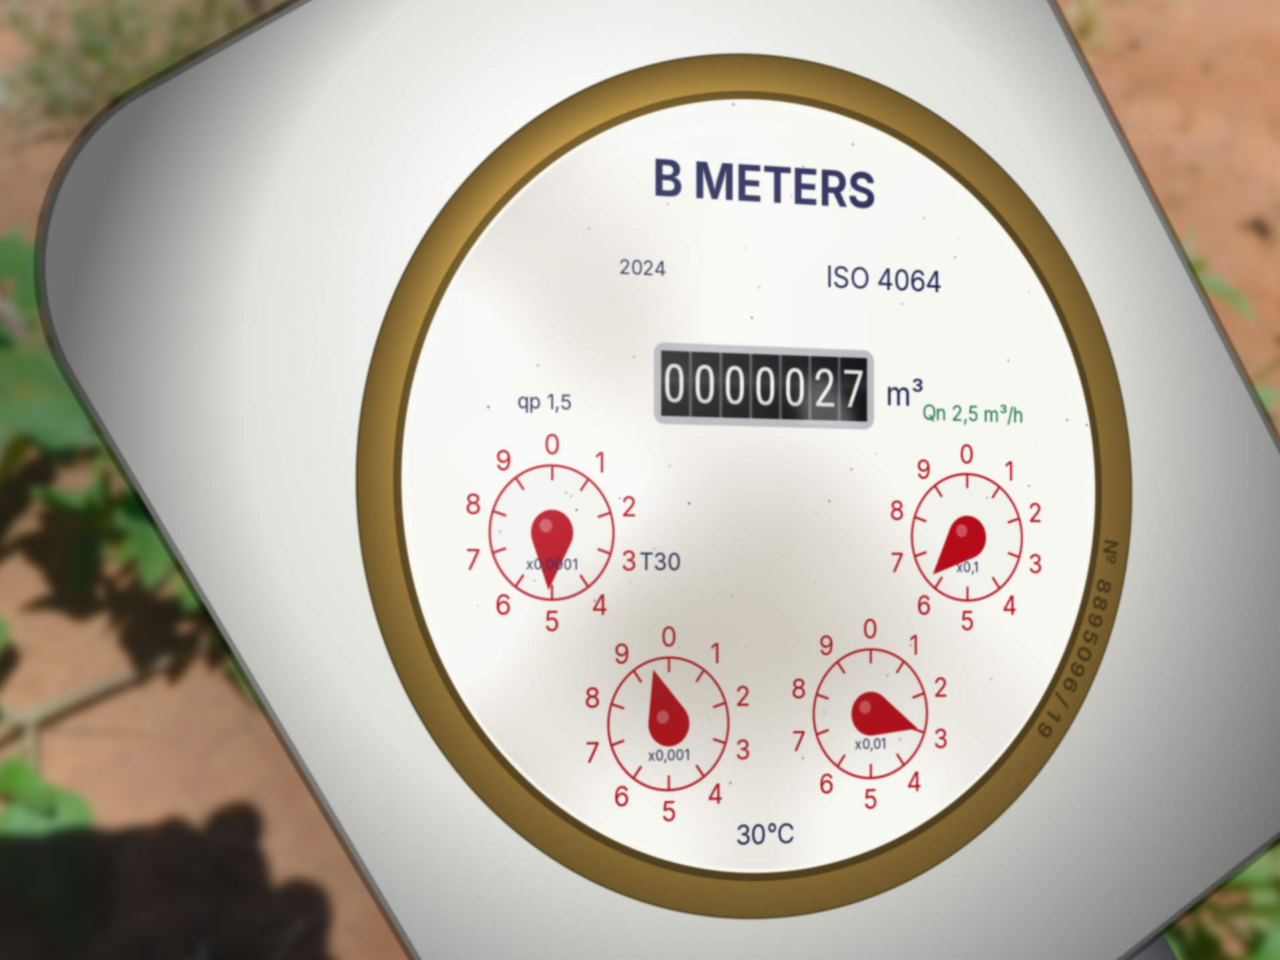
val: 27.6295m³
